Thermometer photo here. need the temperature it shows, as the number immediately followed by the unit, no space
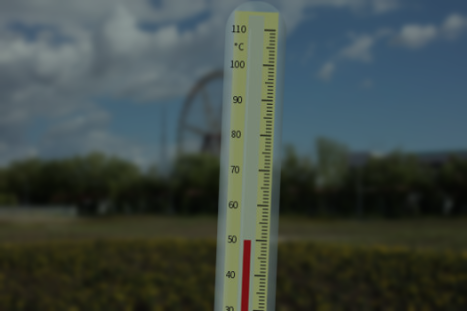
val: 50°C
